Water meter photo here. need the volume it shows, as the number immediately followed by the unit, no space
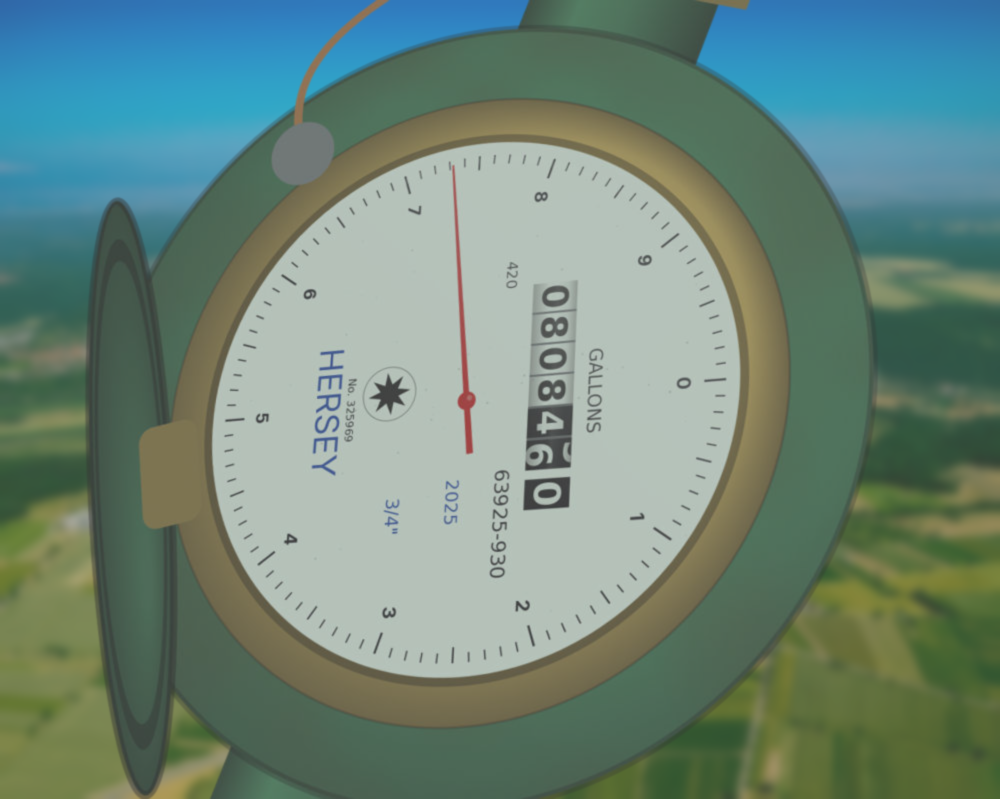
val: 808457.3gal
